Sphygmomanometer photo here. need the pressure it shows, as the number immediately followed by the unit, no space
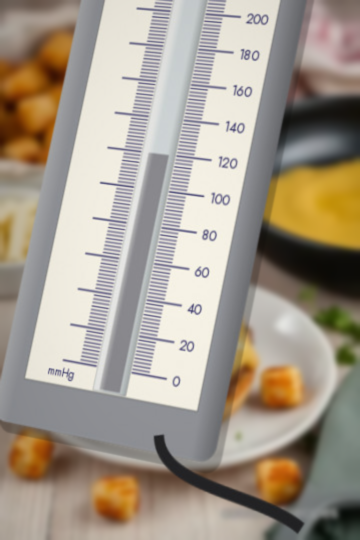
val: 120mmHg
